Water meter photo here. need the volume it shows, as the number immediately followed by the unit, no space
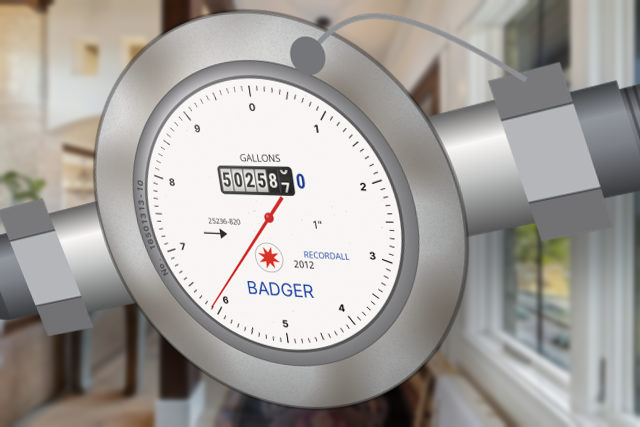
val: 5025866.1gal
